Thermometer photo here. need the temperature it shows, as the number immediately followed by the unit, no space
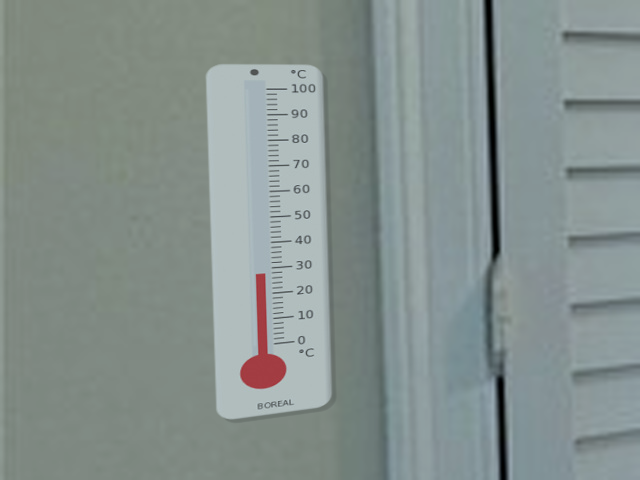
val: 28°C
